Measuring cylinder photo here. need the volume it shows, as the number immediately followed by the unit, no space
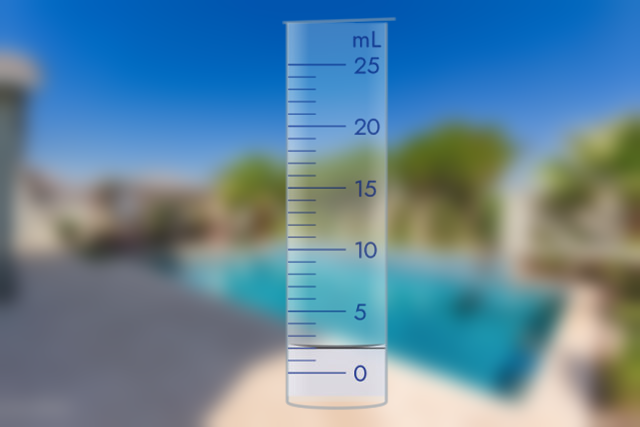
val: 2mL
